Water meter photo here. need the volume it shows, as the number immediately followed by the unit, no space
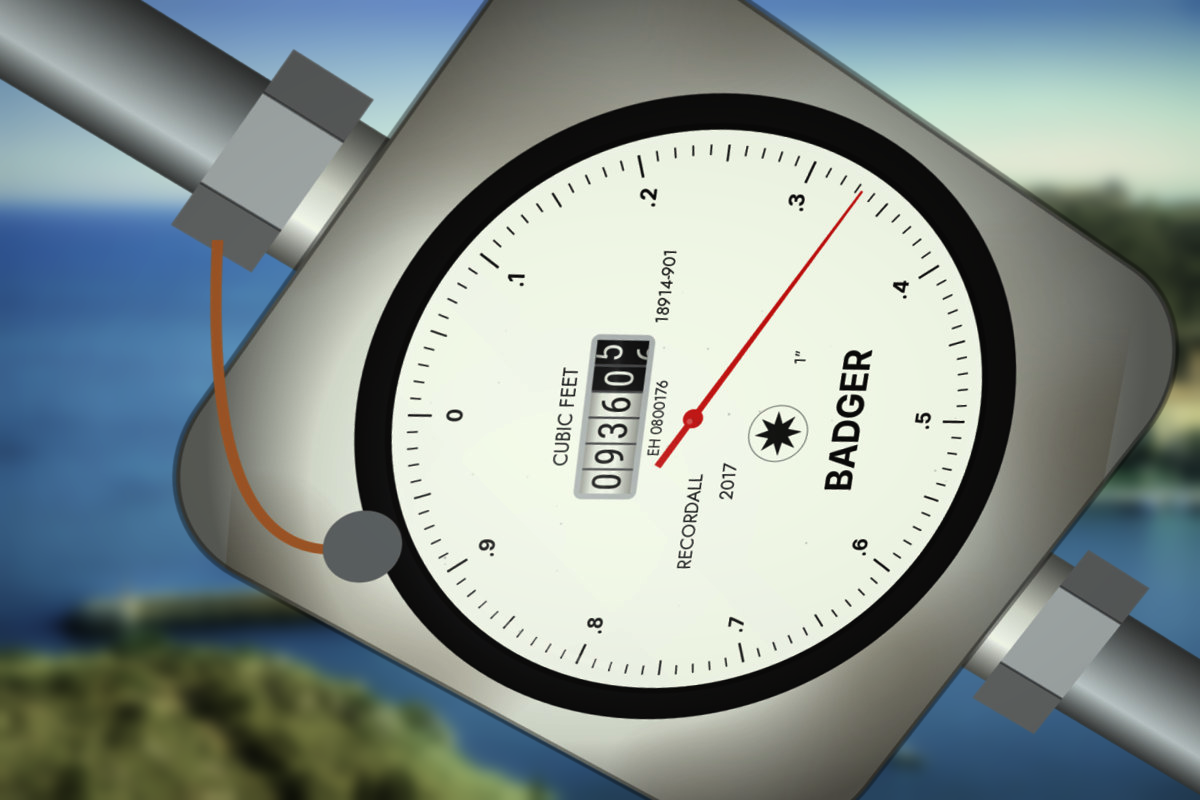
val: 93605.33ft³
